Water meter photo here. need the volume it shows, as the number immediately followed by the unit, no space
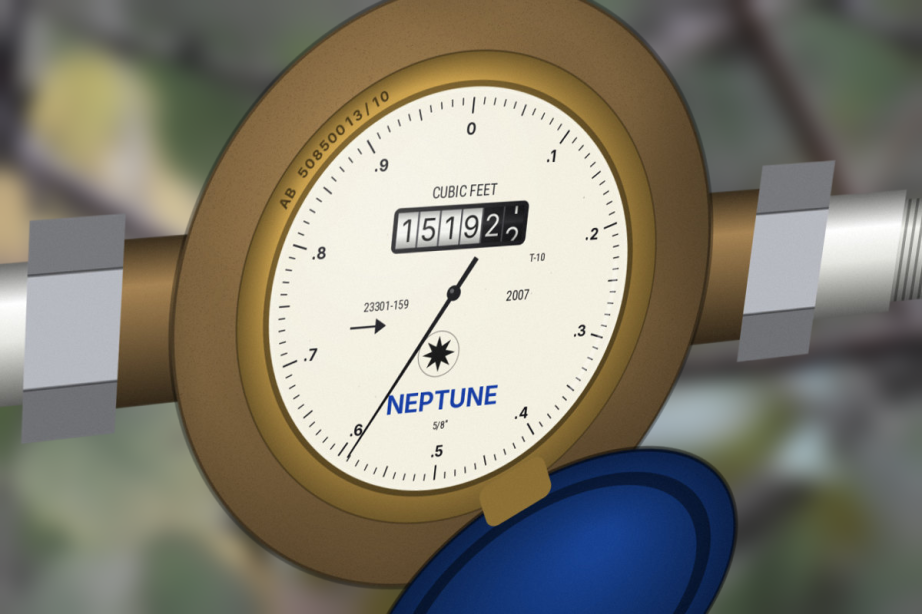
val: 151921.59ft³
